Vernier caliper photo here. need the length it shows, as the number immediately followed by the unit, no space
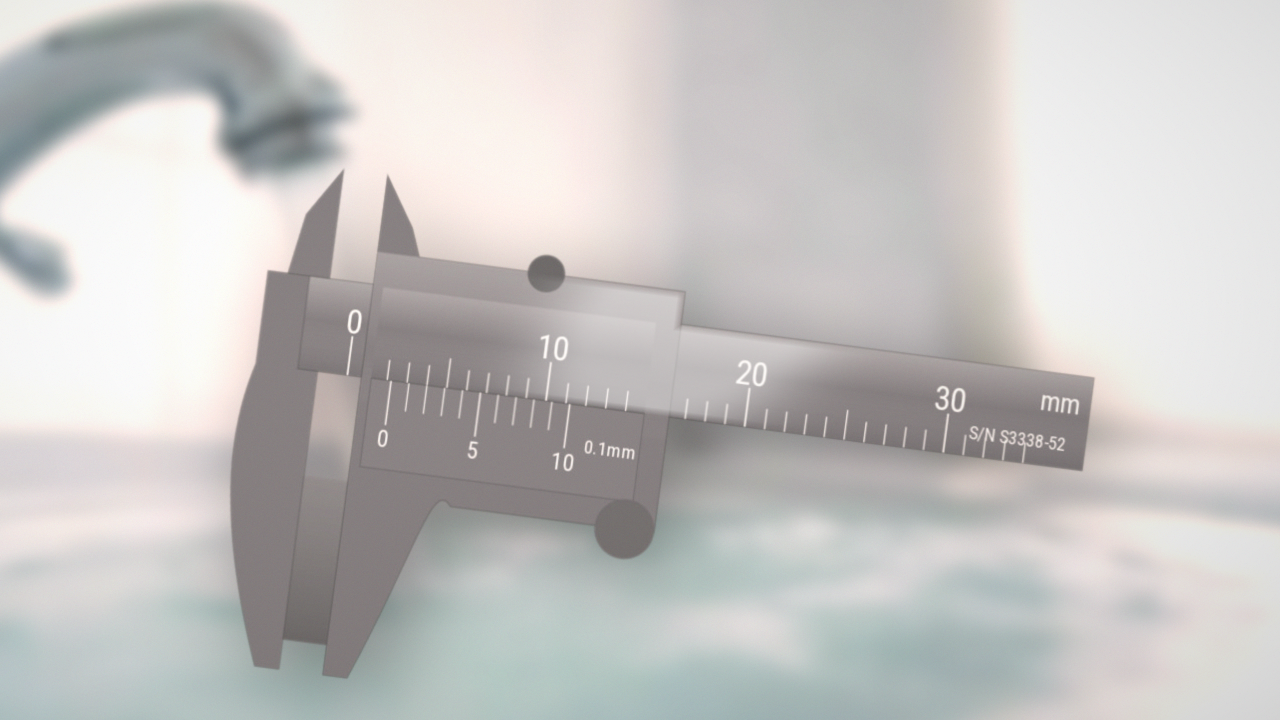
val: 2.2mm
